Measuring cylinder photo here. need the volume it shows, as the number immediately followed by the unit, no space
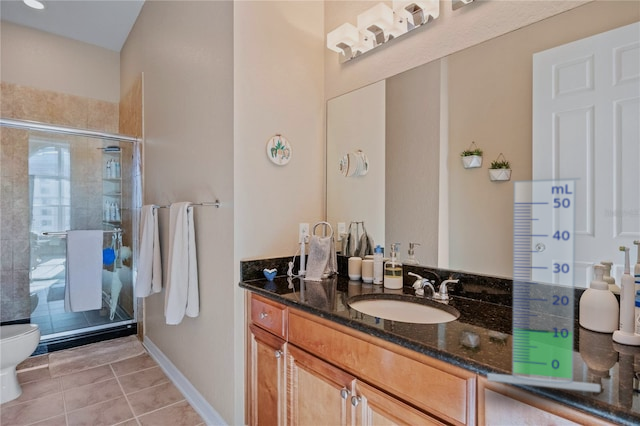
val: 10mL
